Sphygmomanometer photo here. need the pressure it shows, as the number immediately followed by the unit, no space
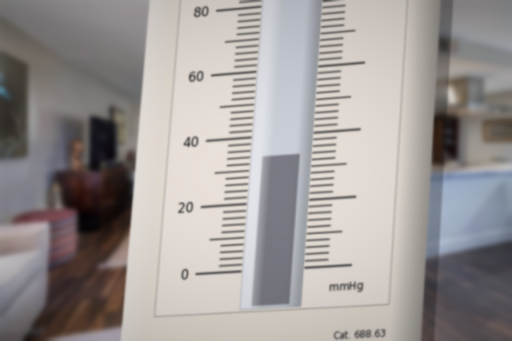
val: 34mmHg
